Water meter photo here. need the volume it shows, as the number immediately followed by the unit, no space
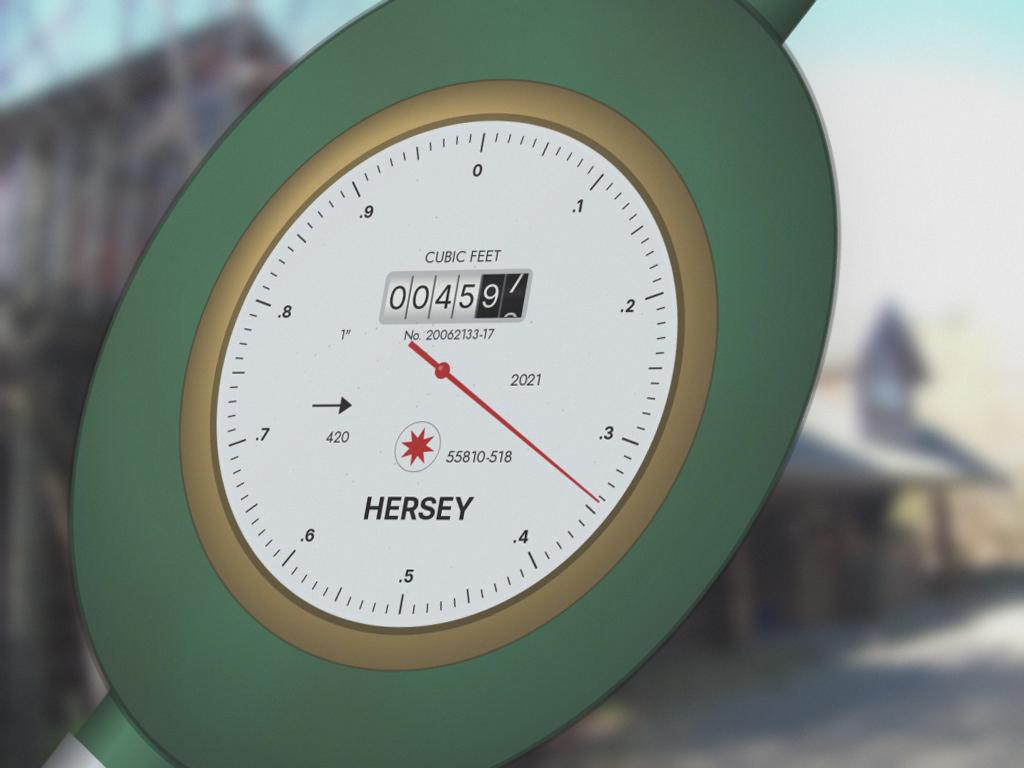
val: 4597.34ft³
